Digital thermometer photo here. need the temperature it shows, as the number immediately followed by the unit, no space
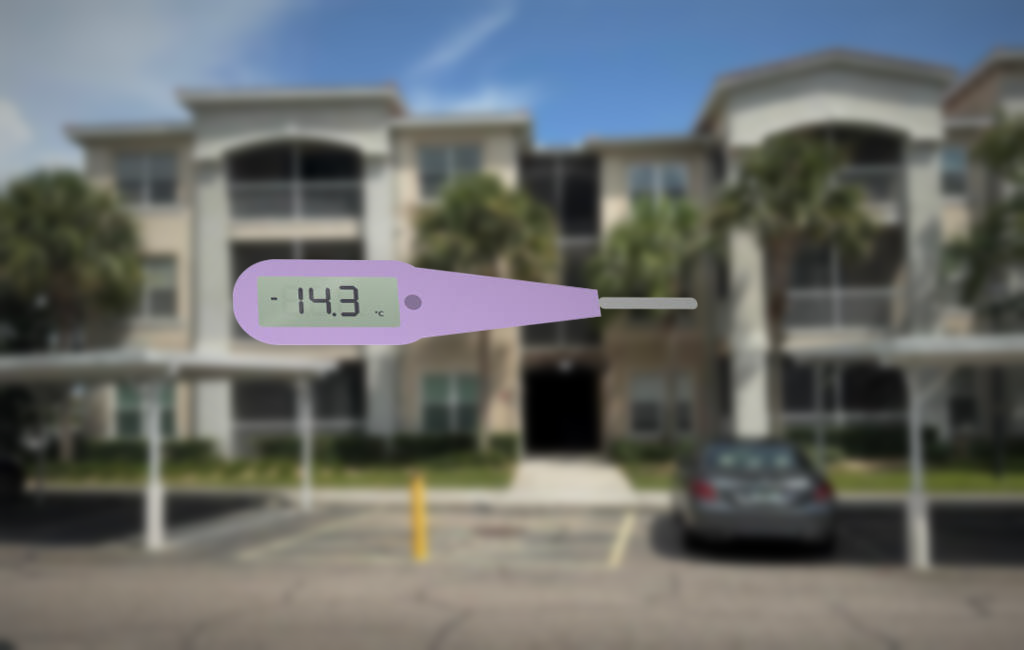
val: -14.3°C
